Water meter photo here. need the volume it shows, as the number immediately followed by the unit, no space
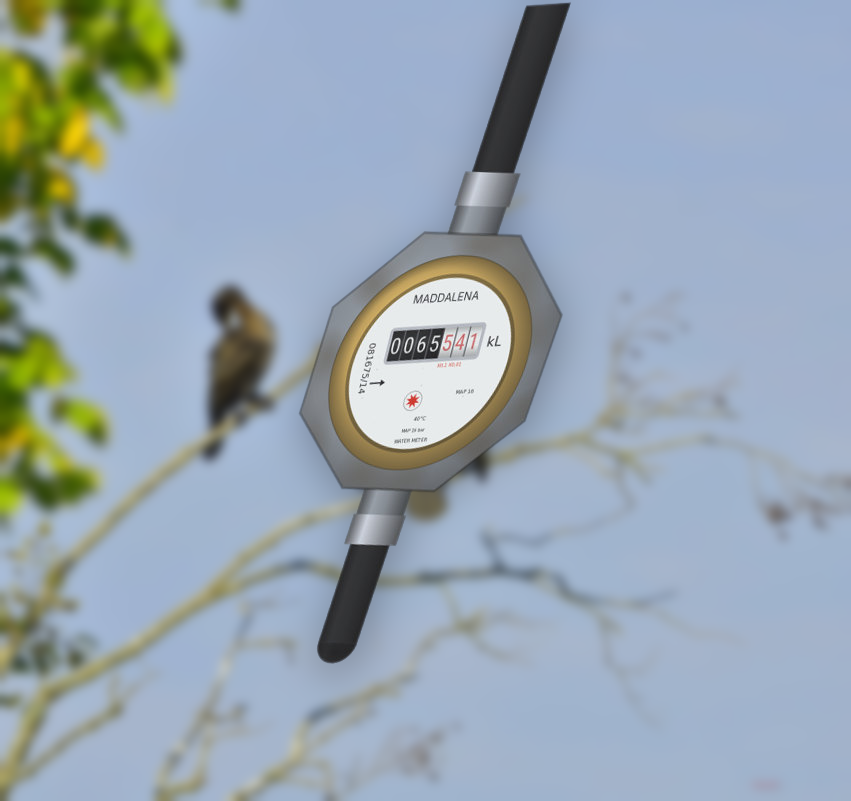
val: 65.541kL
